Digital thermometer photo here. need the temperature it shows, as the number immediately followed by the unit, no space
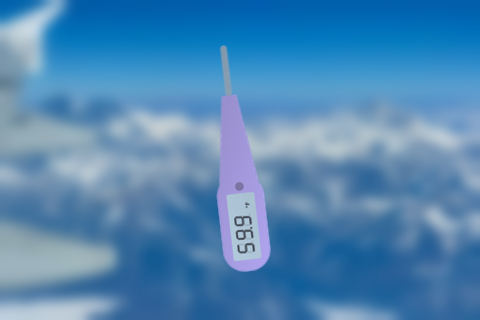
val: 59.9°F
